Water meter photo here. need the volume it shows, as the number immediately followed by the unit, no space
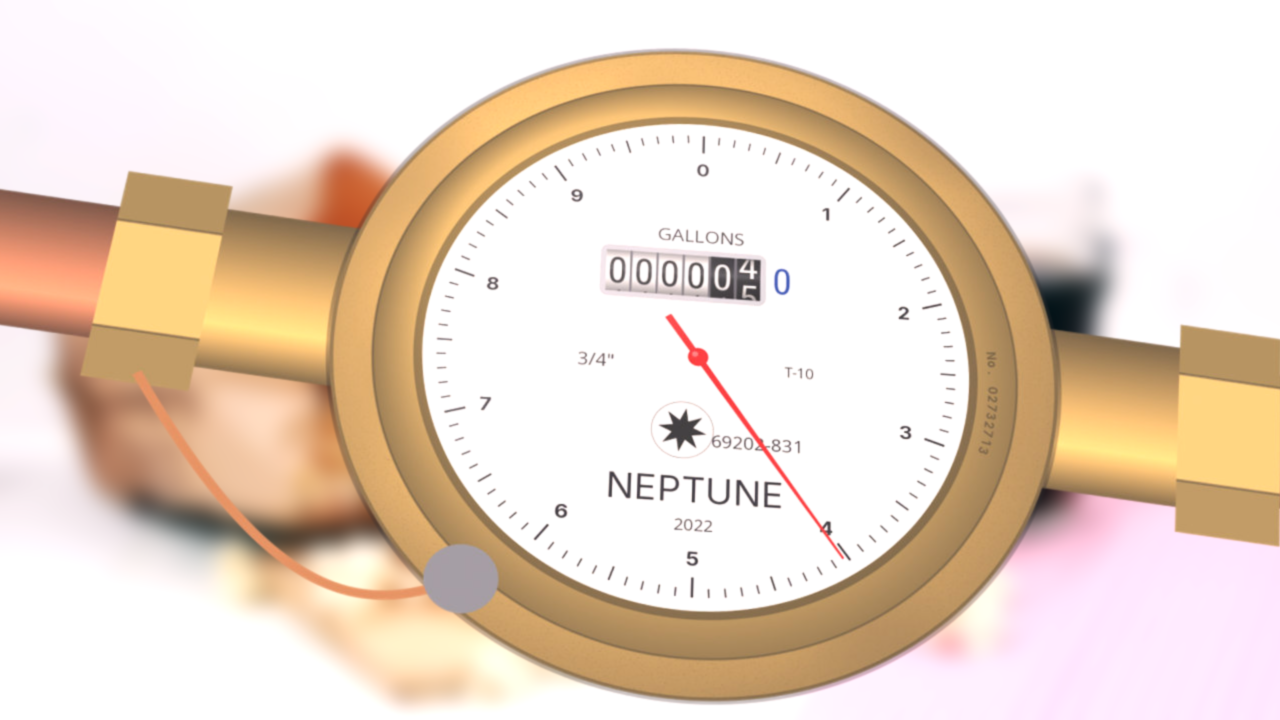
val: 44.0gal
